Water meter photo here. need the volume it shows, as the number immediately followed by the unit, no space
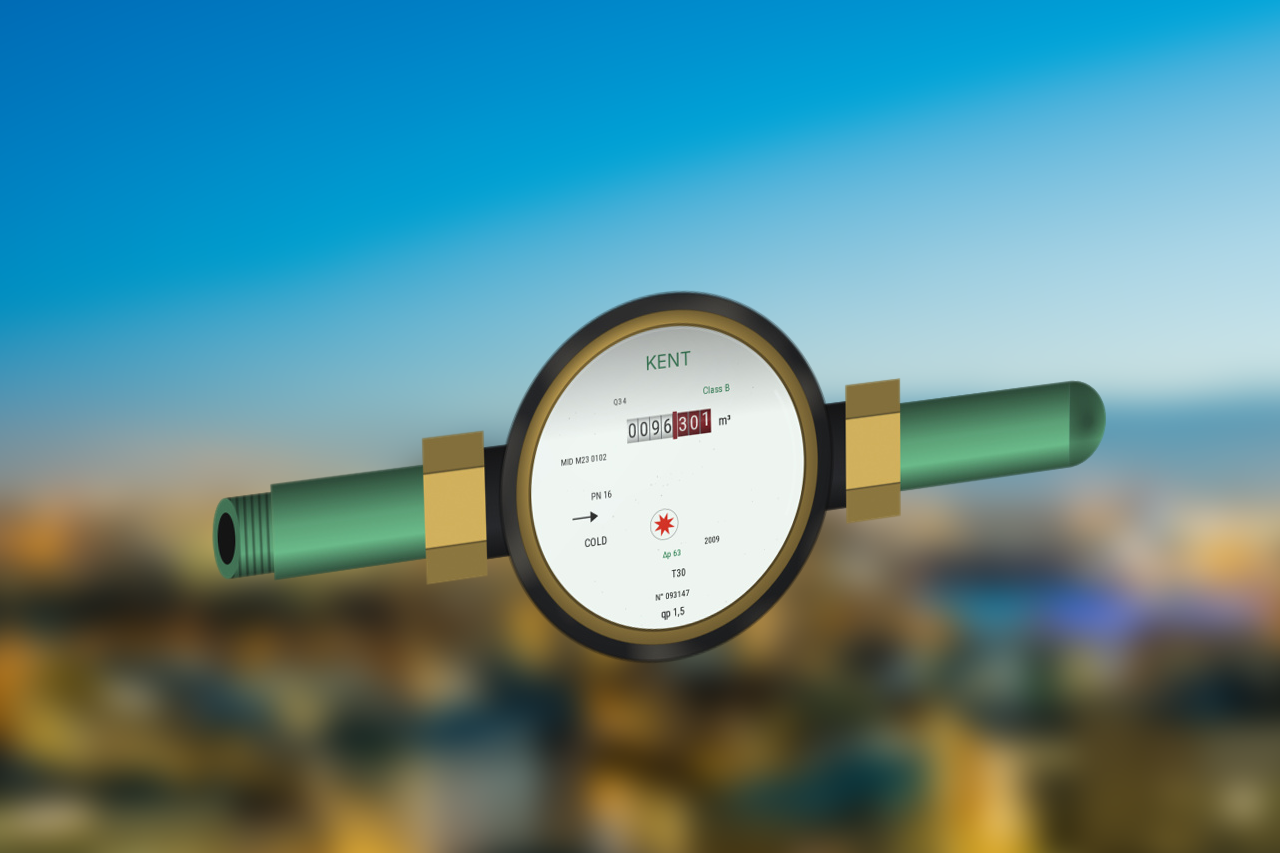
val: 96.301m³
